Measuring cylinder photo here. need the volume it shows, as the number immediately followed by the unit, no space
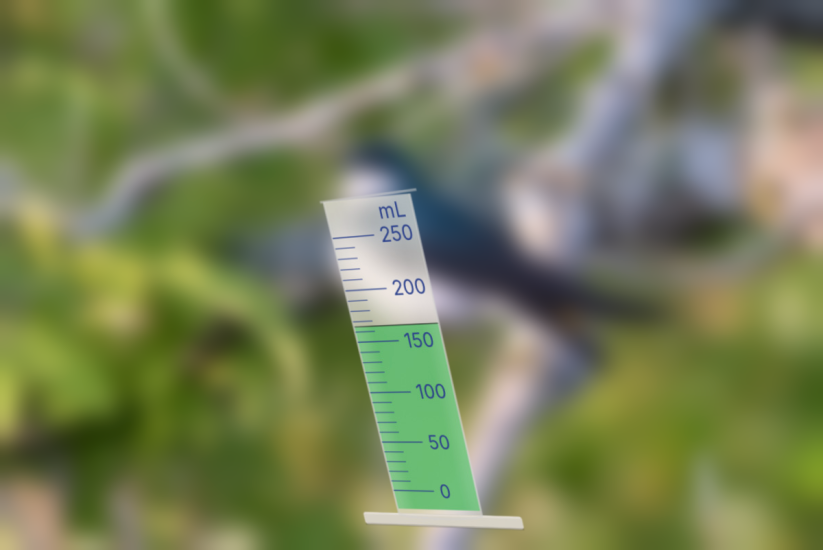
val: 165mL
